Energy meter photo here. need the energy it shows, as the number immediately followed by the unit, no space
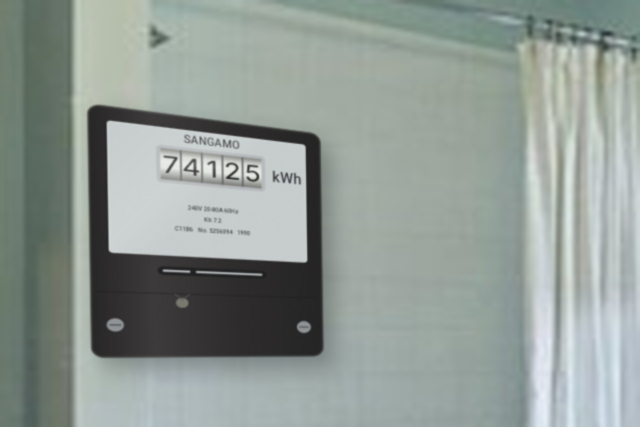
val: 74125kWh
